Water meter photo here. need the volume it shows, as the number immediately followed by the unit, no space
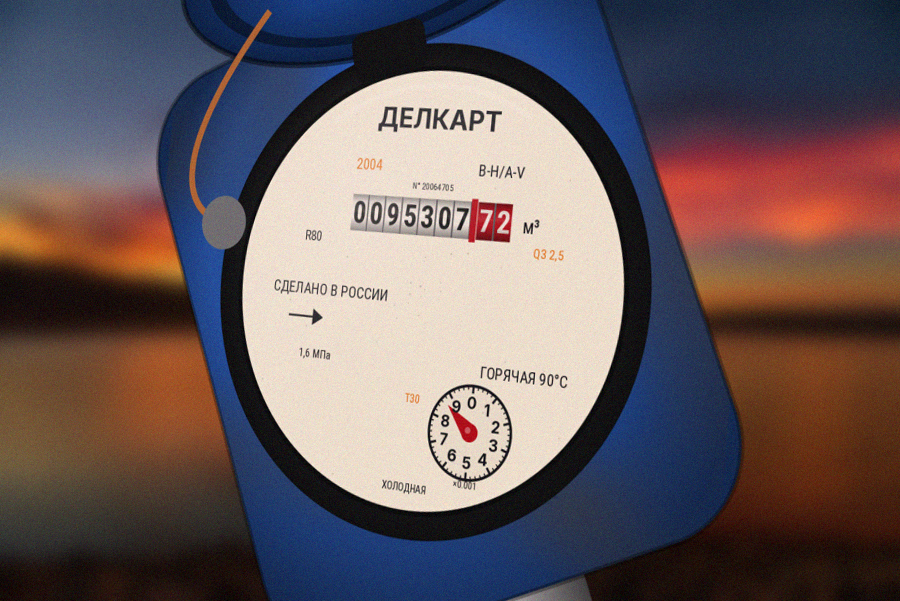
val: 95307.728m³
